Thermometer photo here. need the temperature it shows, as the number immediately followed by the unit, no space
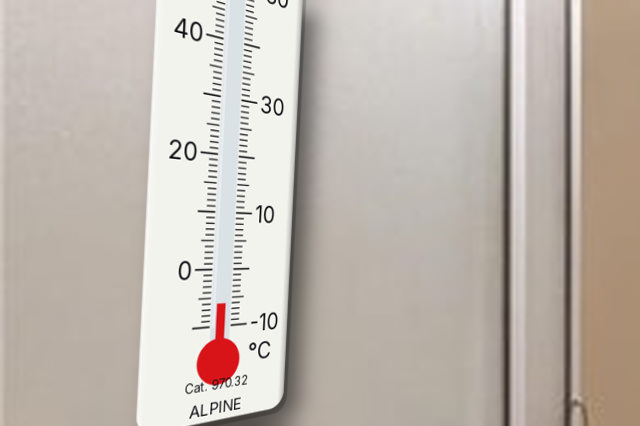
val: -6°C
